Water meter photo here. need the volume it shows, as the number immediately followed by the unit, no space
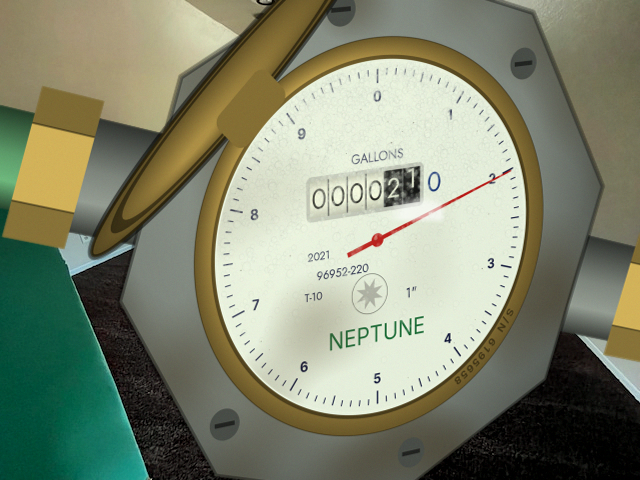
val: 212.0gal
